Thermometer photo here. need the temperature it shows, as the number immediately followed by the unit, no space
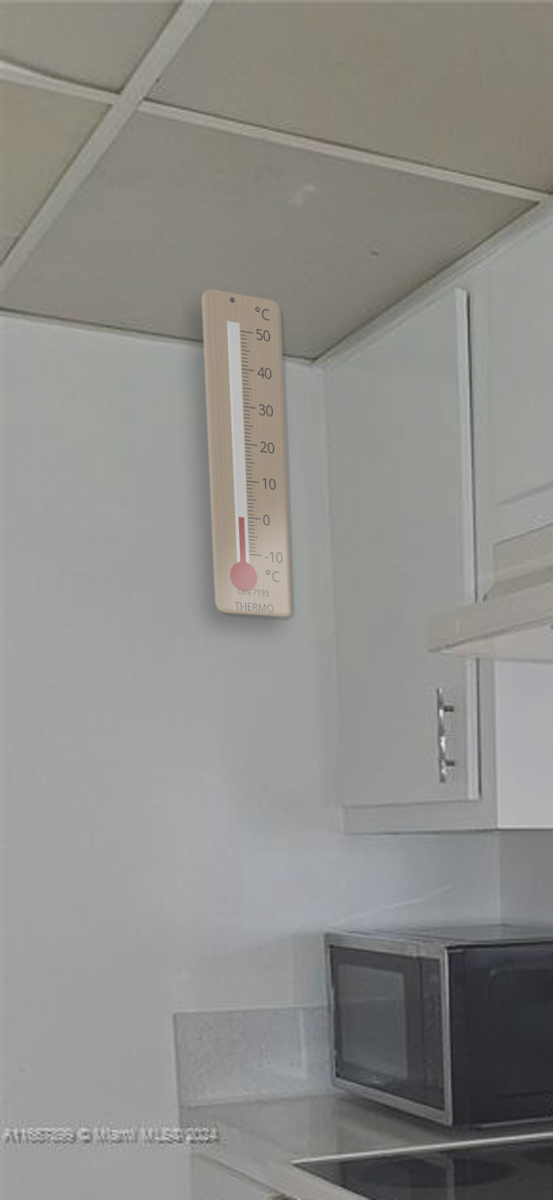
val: 0°C
